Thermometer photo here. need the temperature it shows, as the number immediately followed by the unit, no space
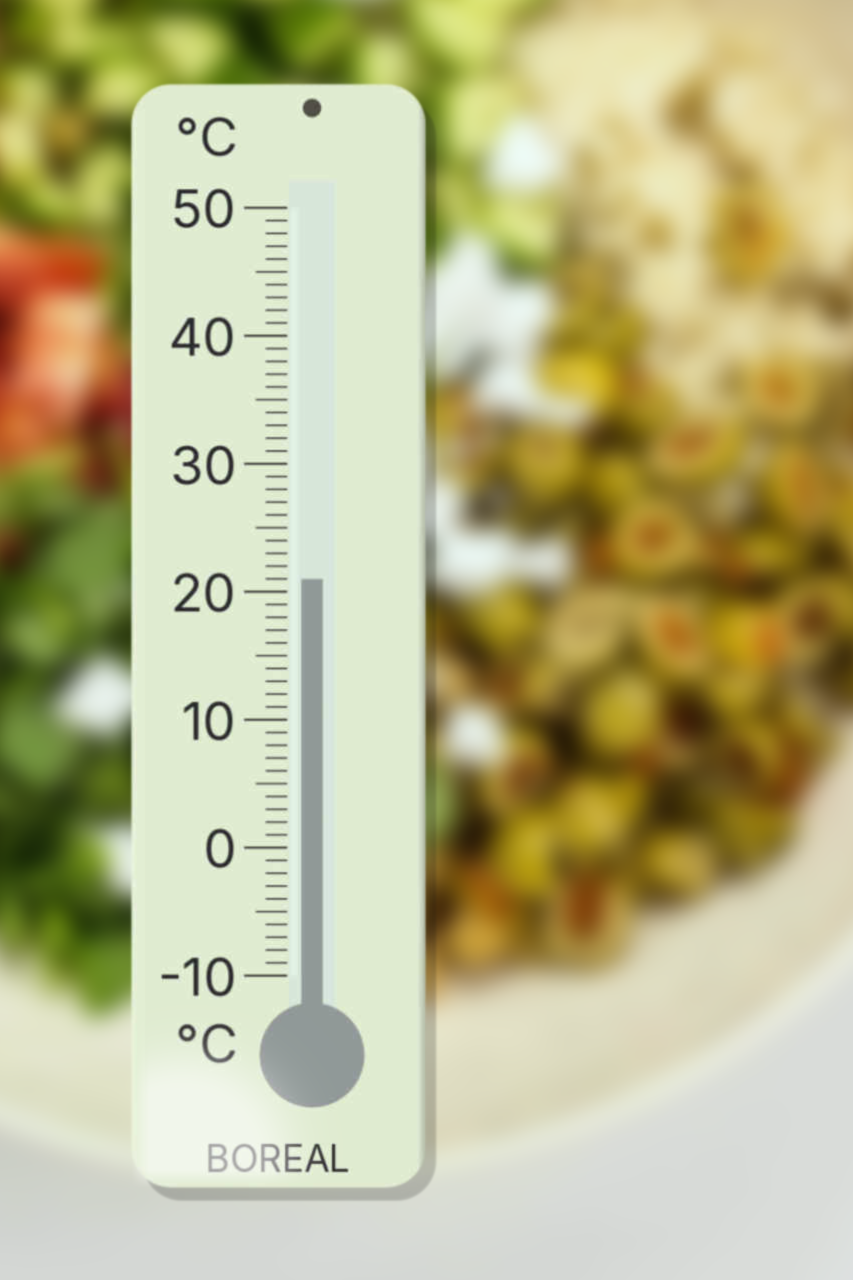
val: 21°C
